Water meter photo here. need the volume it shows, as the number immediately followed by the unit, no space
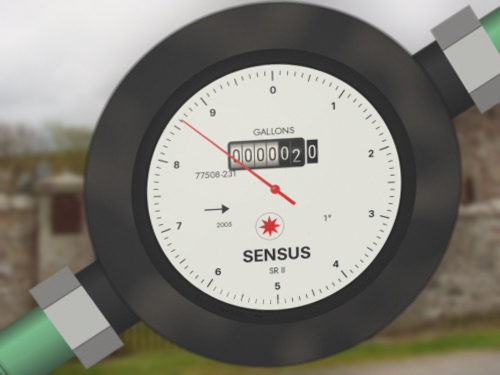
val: 18.6gal
